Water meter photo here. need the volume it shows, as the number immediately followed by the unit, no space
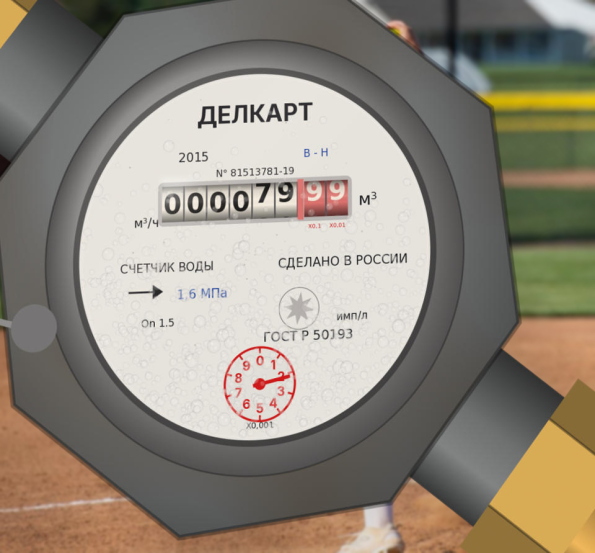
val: 79.992m³
